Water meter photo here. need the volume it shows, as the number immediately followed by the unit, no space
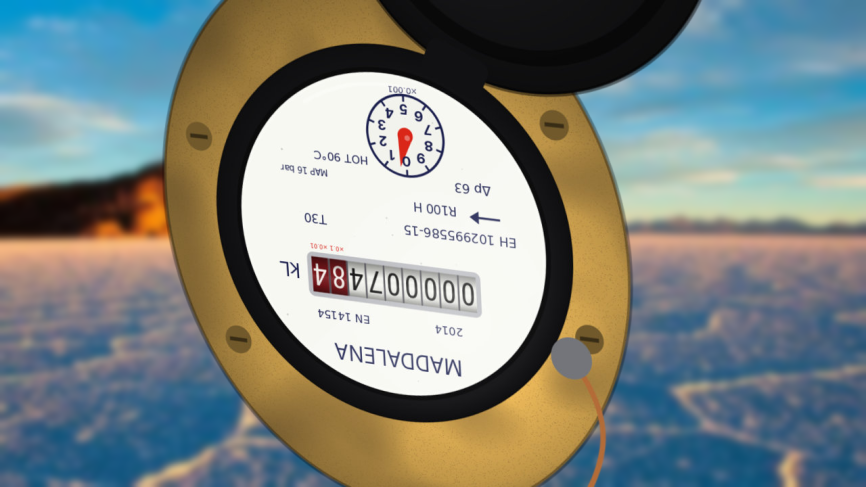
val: 74.840kL
